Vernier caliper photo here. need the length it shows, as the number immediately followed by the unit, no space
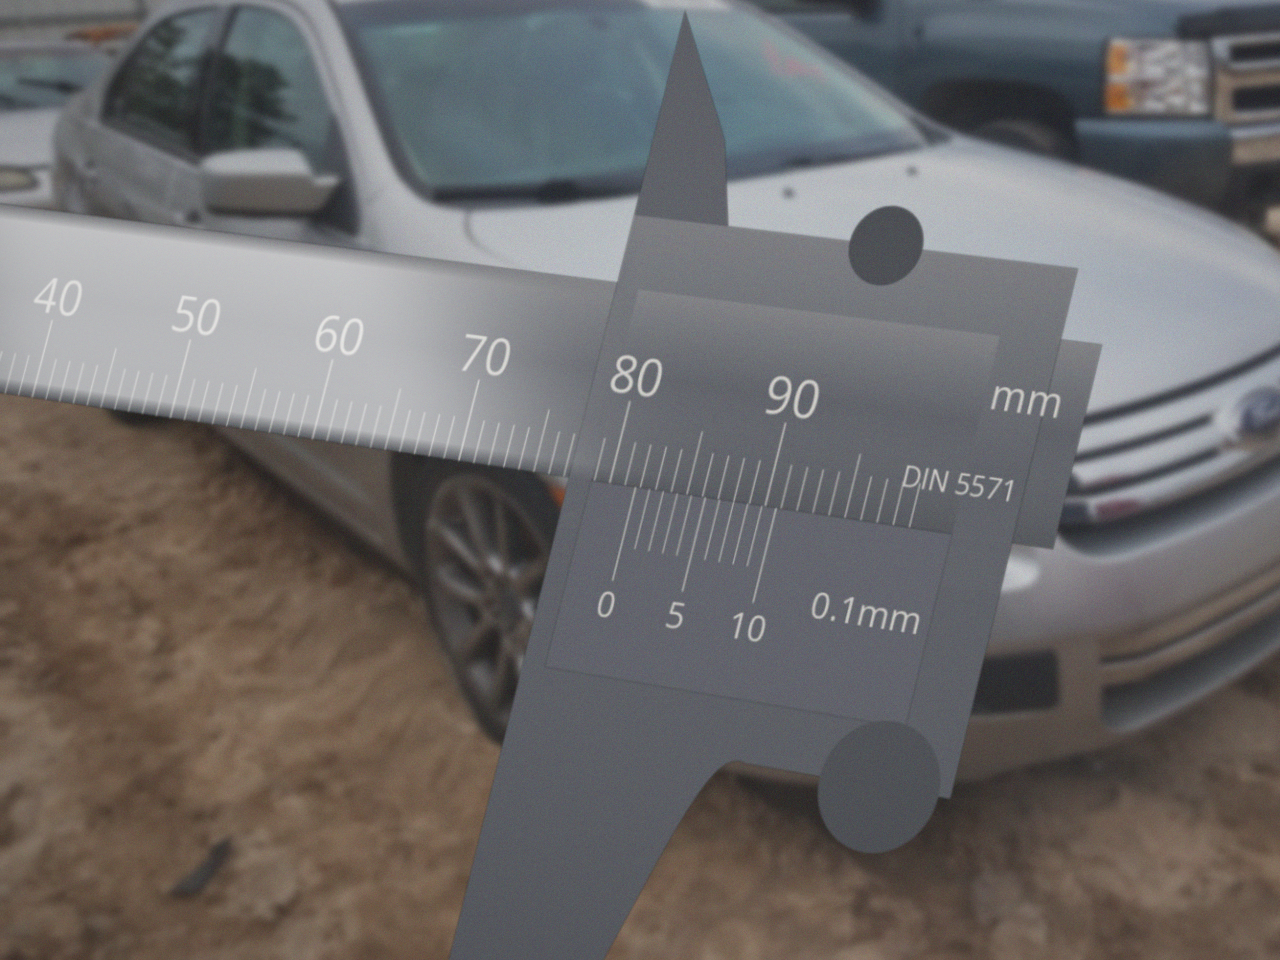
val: 81.7mm
